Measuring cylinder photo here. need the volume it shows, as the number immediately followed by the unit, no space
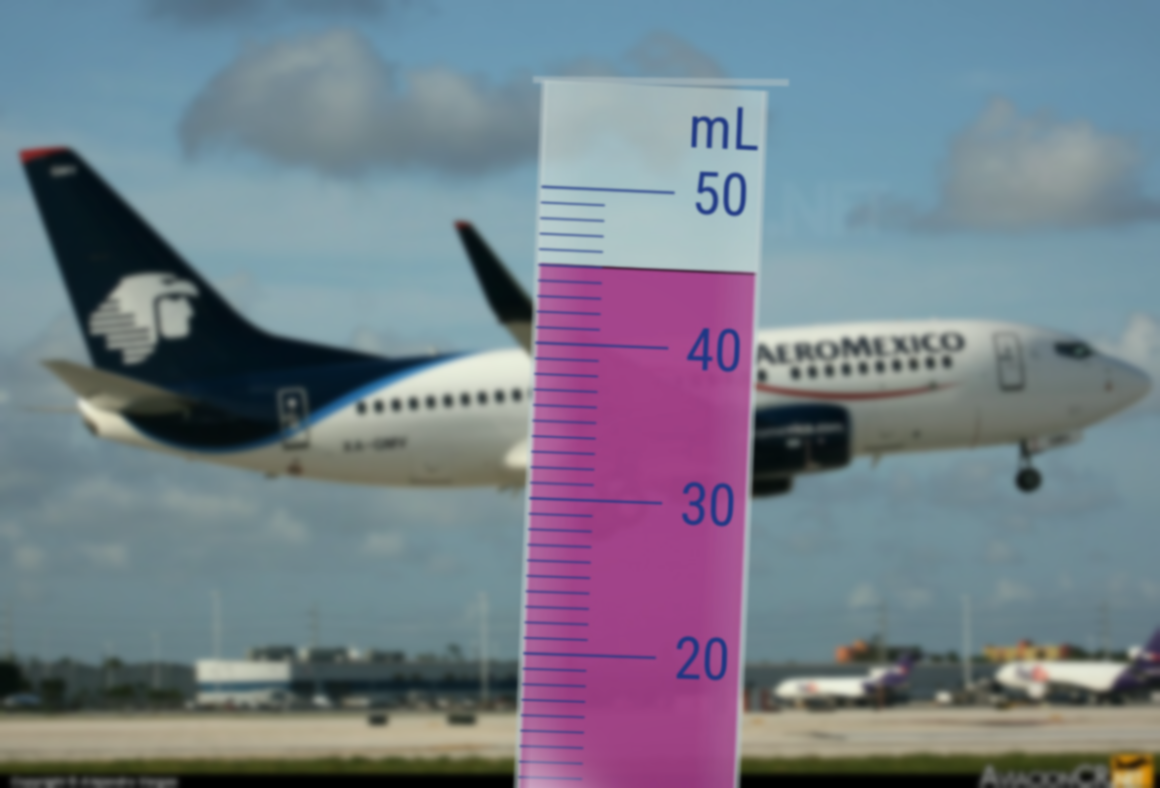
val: 45mL
